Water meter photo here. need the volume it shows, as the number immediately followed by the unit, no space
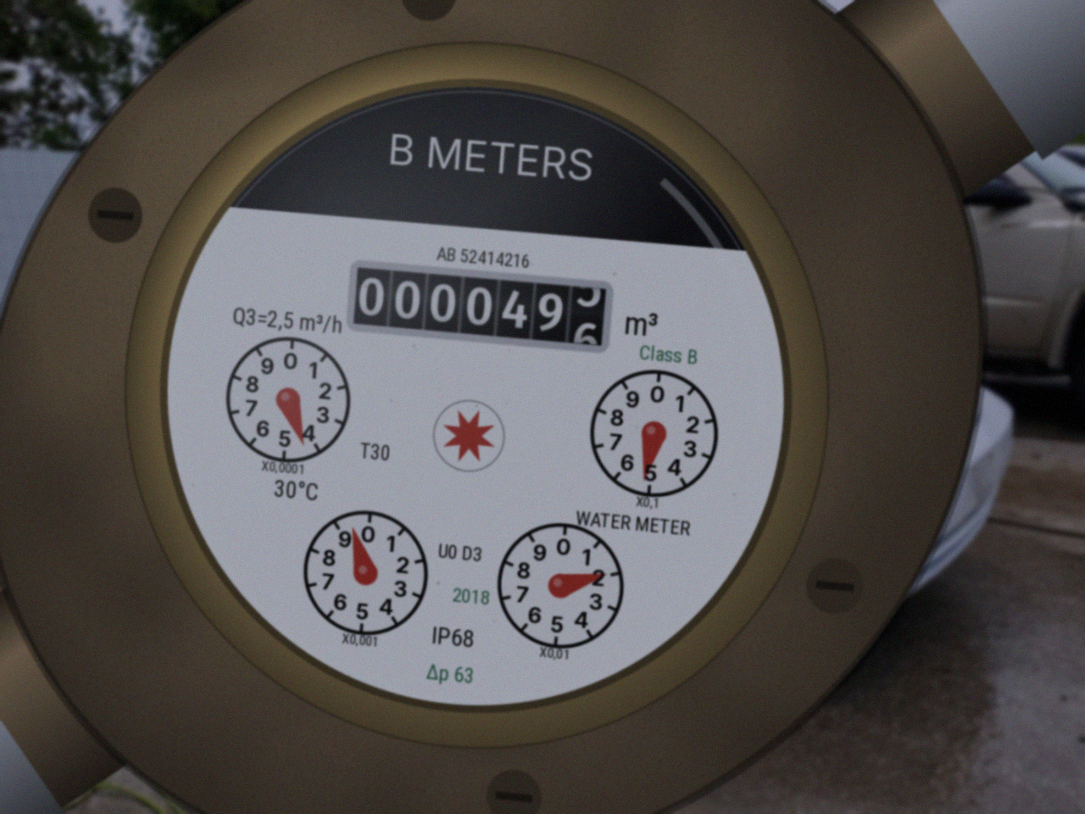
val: 495.5194m³
